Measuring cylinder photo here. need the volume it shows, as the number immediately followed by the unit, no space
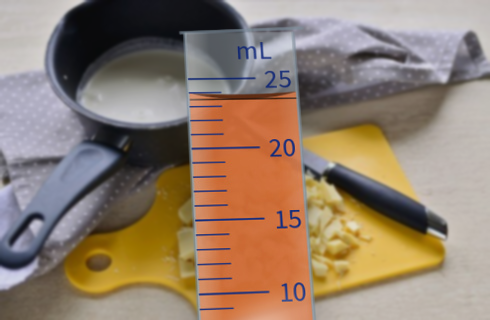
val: 23.5mL
